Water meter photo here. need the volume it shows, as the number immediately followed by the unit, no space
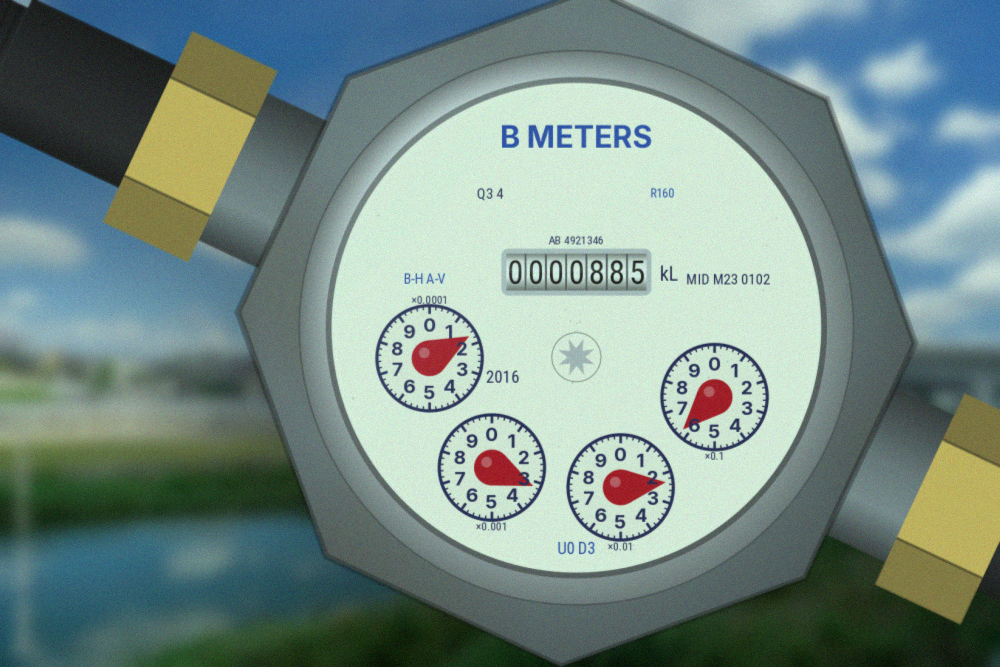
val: 885.6231kL
